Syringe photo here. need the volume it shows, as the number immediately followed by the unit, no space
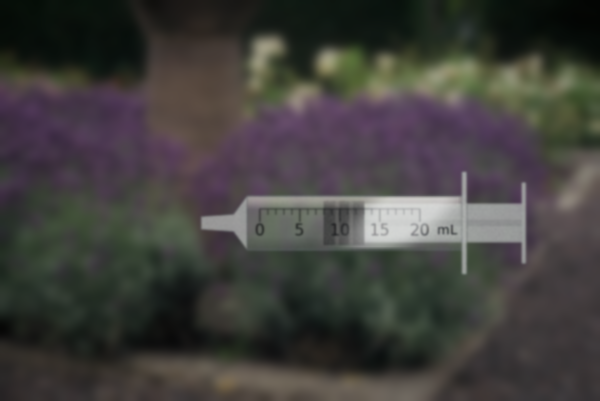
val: 8mL
